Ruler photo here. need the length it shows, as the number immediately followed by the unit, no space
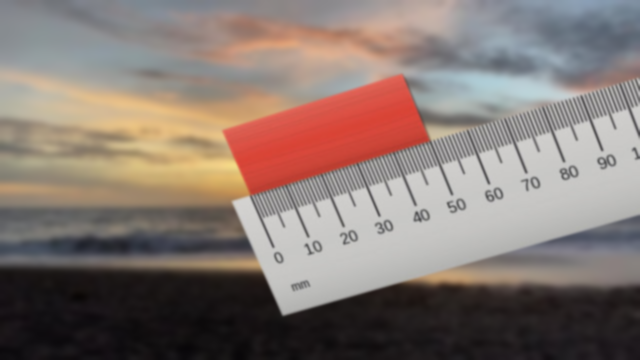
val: 50mm
